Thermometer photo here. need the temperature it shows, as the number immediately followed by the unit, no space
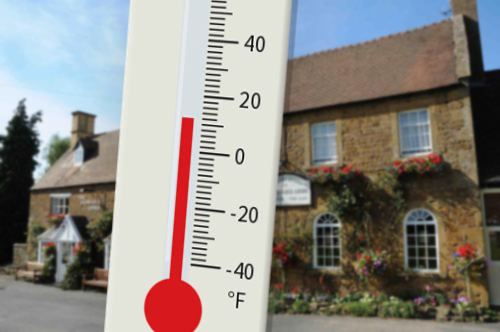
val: 12°F
